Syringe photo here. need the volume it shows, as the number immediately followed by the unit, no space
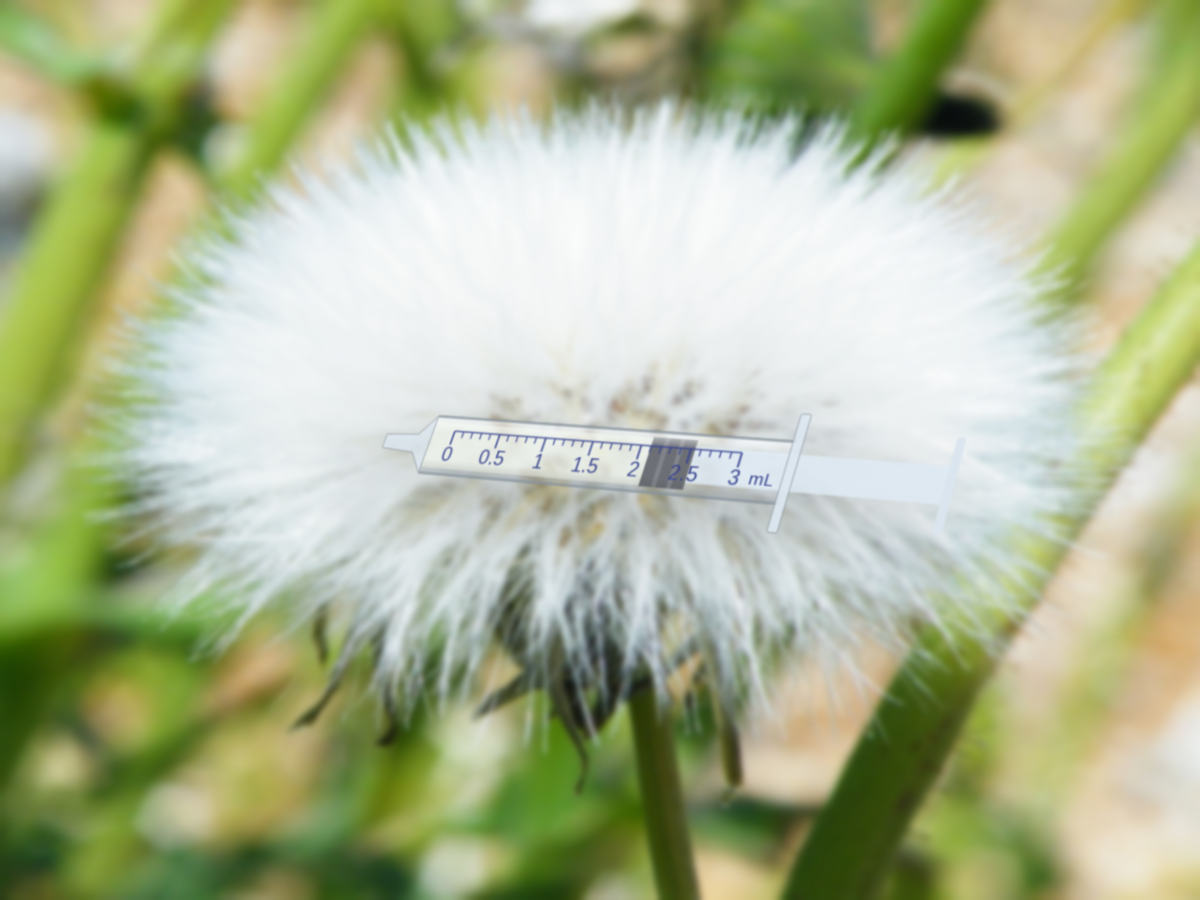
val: 2.1mL
